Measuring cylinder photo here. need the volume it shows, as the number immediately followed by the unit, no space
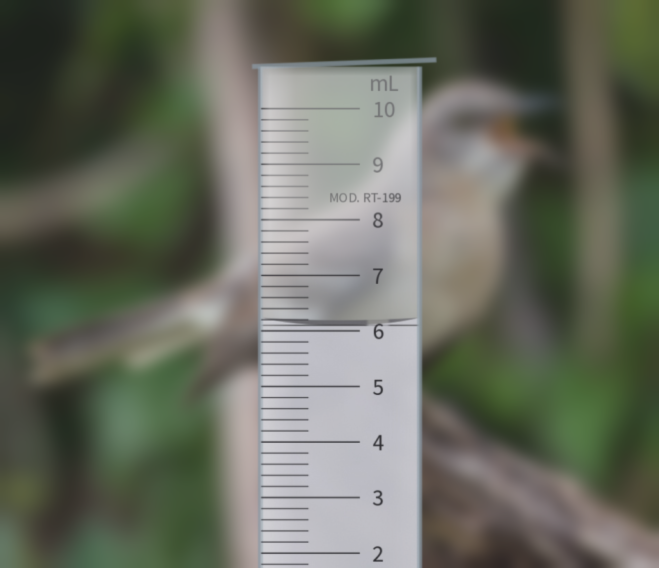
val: 6.1mL
